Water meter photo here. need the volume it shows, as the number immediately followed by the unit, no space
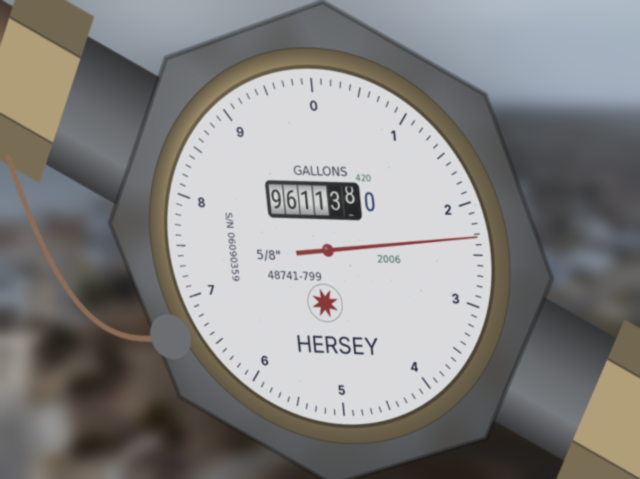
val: 9611382.3gal
